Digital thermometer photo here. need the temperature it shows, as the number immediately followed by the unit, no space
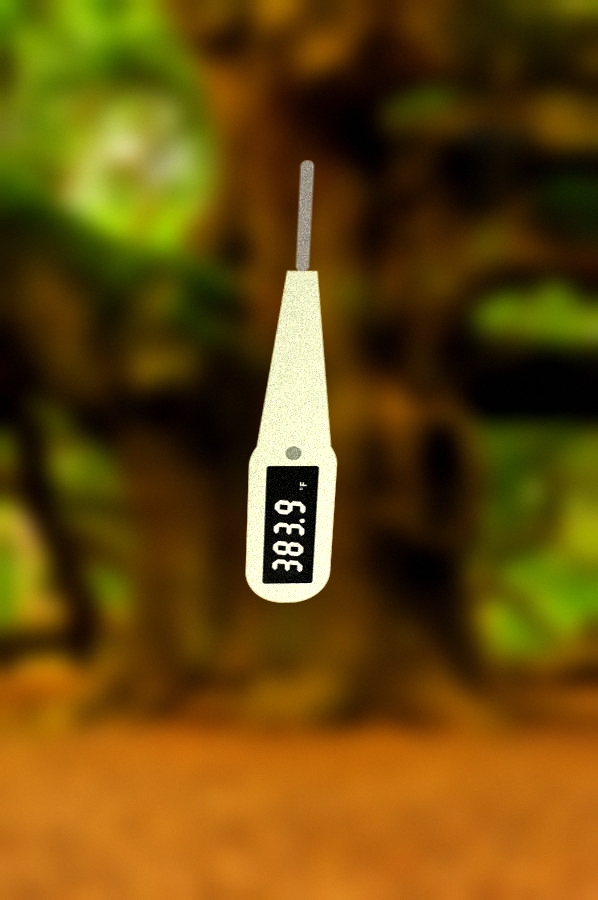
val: 383.9°F
